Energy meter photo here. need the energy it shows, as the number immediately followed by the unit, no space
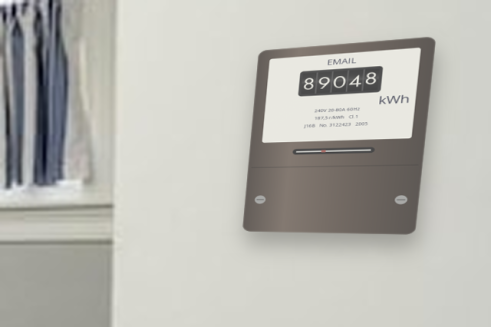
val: 89048kWh
